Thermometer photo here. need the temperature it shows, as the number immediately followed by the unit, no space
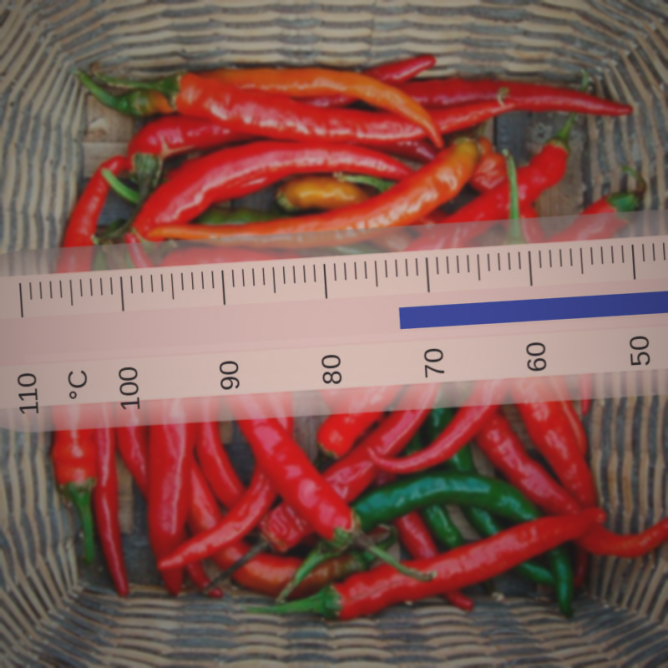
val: 73°C
